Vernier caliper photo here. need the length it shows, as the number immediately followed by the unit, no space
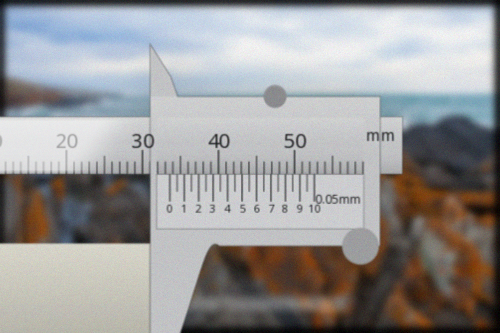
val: 33.6mm
